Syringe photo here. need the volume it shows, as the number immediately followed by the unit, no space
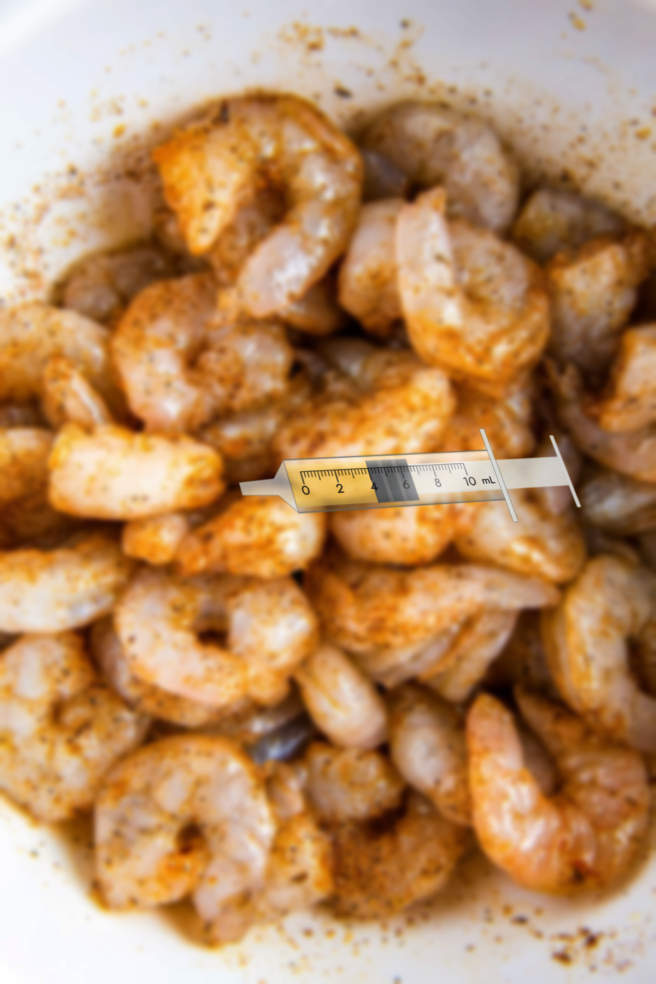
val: 4mL
